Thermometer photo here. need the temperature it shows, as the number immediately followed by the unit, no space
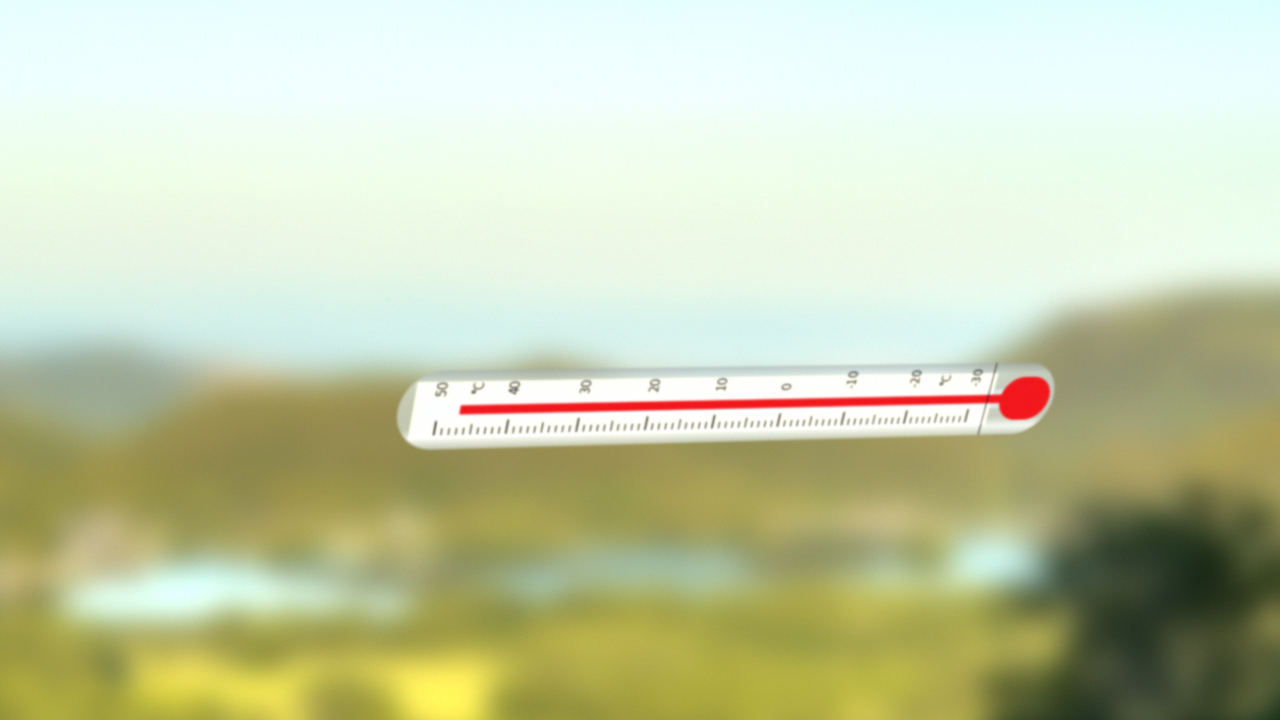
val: 47°C
